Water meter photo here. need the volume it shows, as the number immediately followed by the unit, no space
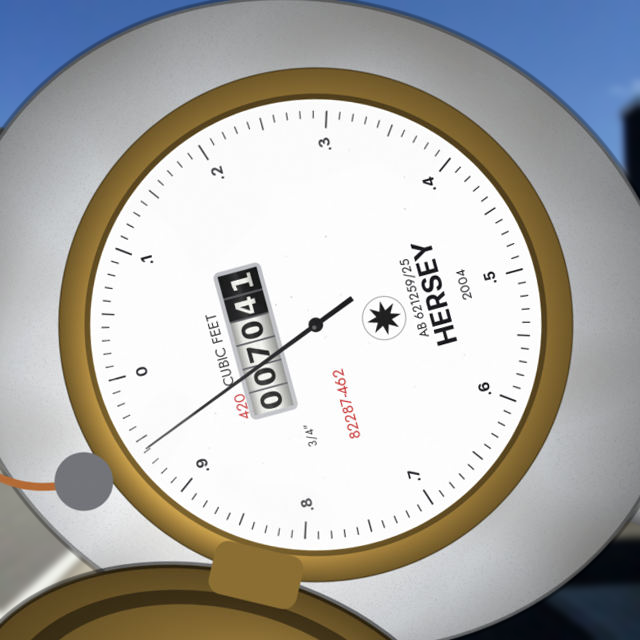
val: 7040.94ft³
